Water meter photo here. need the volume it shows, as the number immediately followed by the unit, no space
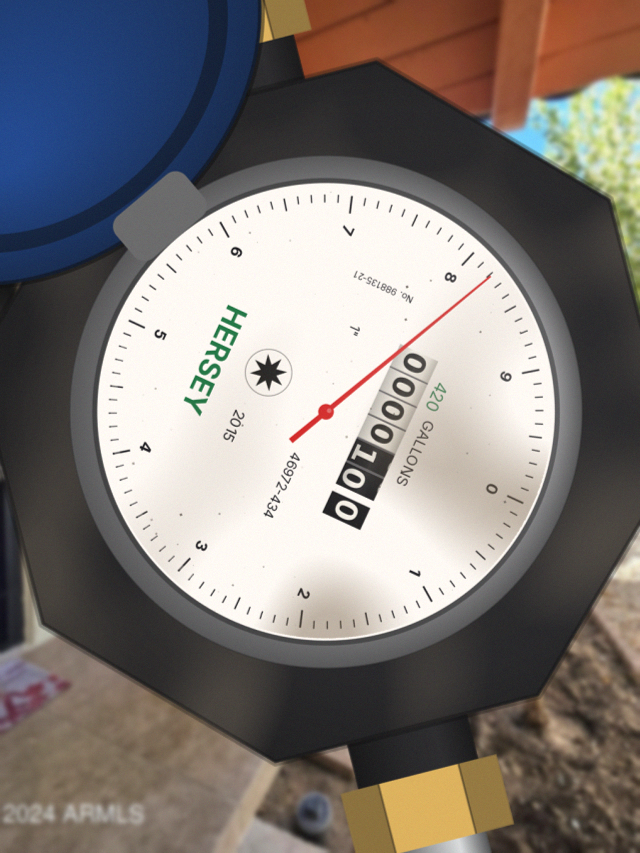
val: 98.2gal
